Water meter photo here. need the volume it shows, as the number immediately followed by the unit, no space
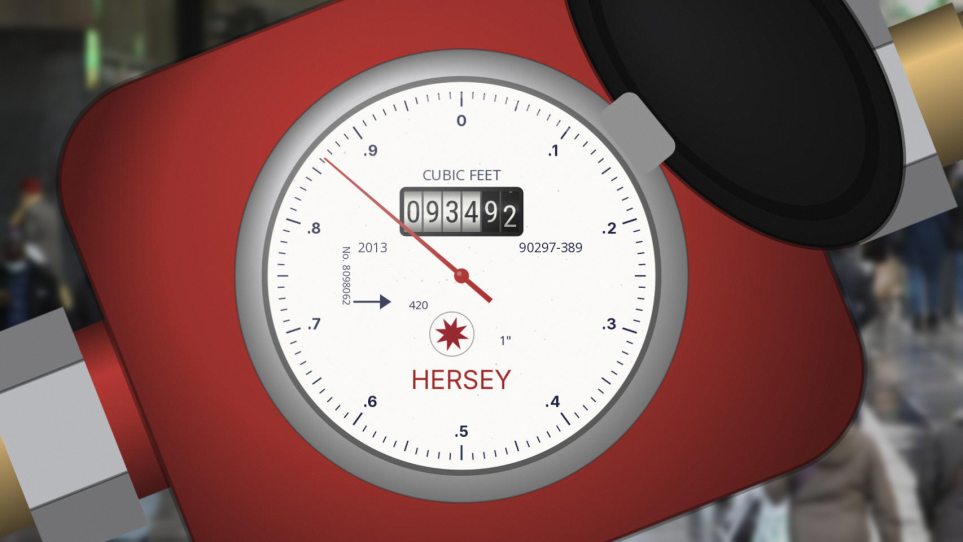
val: 93491.86ft³
